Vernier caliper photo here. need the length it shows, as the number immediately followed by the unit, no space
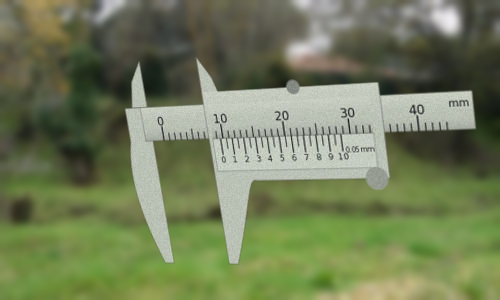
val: 9.6mm
